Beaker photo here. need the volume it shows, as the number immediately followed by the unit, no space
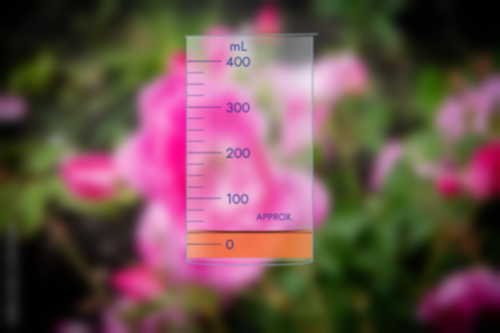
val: 25mL
